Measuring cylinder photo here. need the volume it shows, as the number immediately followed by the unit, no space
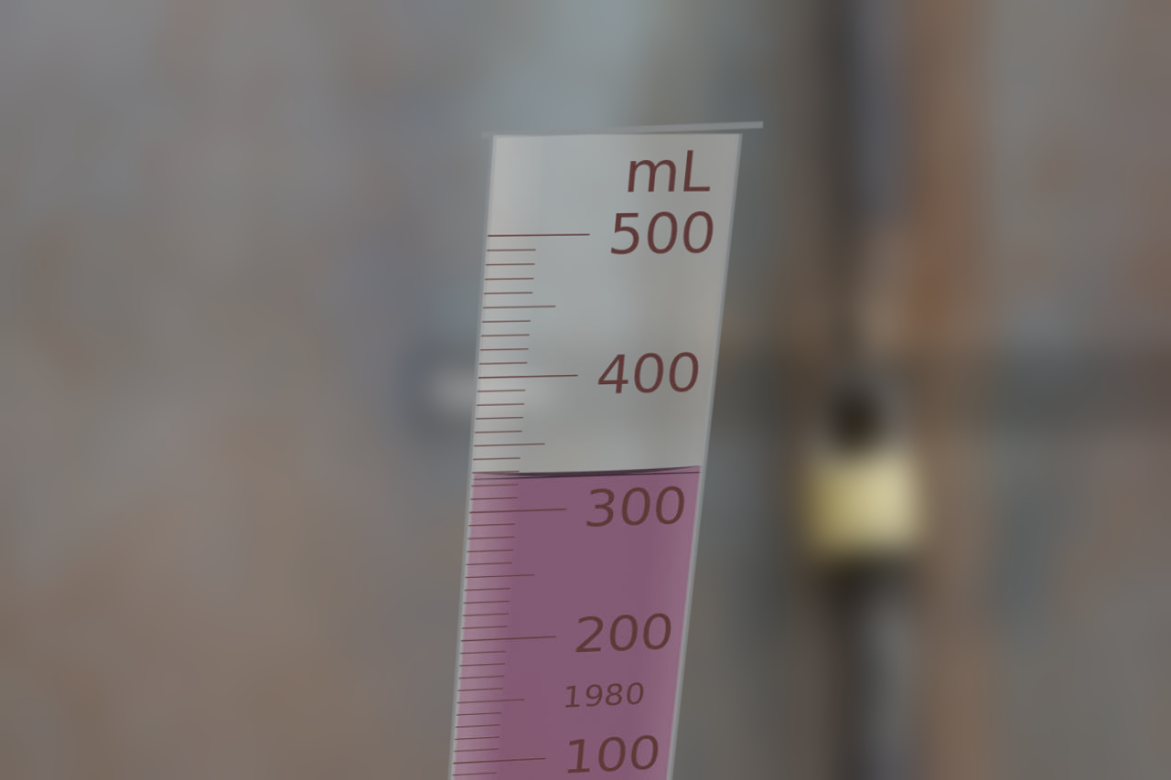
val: 325mL
